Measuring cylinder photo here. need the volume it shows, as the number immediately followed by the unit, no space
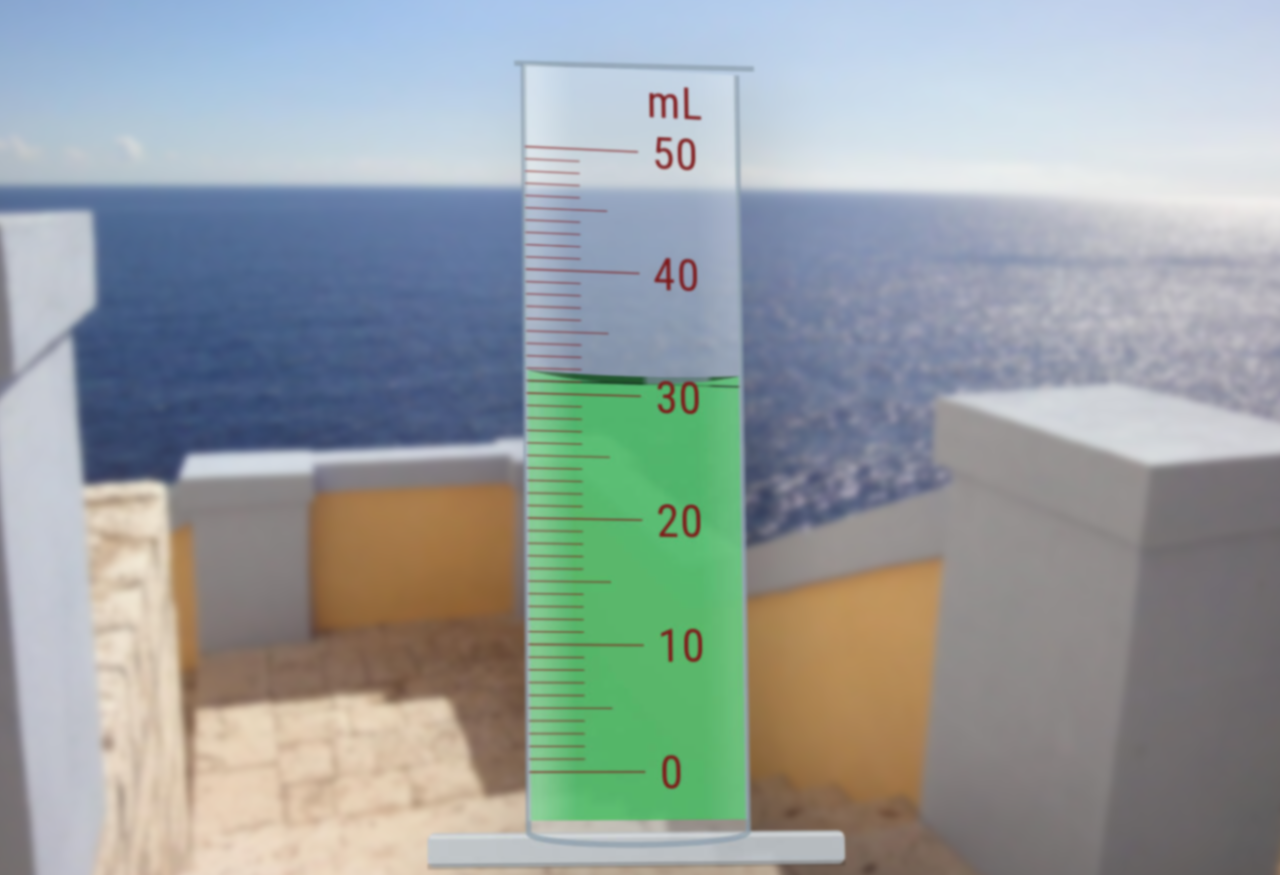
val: 31mL
